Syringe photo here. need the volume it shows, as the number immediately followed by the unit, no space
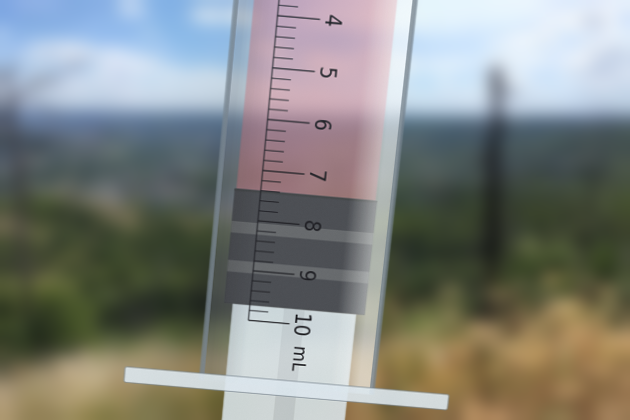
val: 7.4mL
